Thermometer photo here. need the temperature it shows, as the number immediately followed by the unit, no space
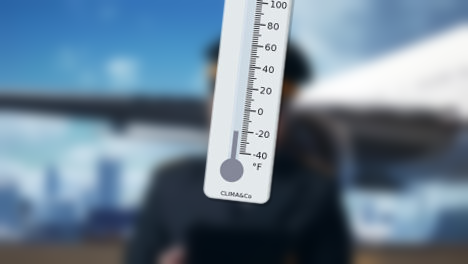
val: -20°F
